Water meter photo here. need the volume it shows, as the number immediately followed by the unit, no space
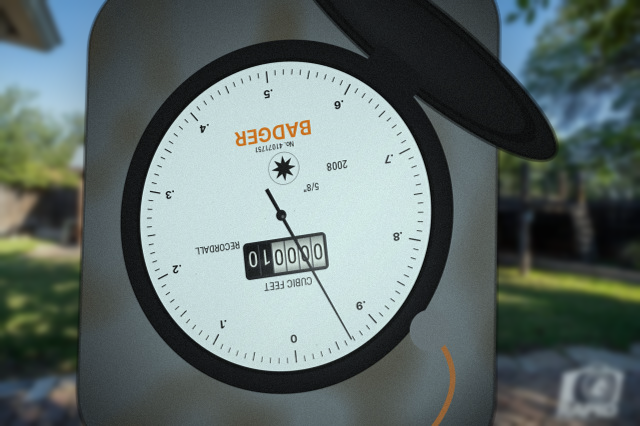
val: 9.93ft³
